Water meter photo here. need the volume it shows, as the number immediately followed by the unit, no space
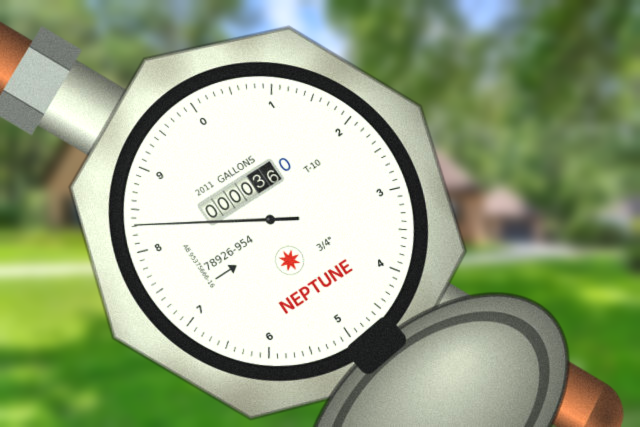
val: 358.3gal
